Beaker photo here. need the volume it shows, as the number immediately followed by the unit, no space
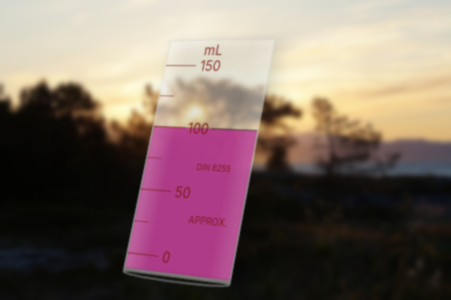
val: 100mL
